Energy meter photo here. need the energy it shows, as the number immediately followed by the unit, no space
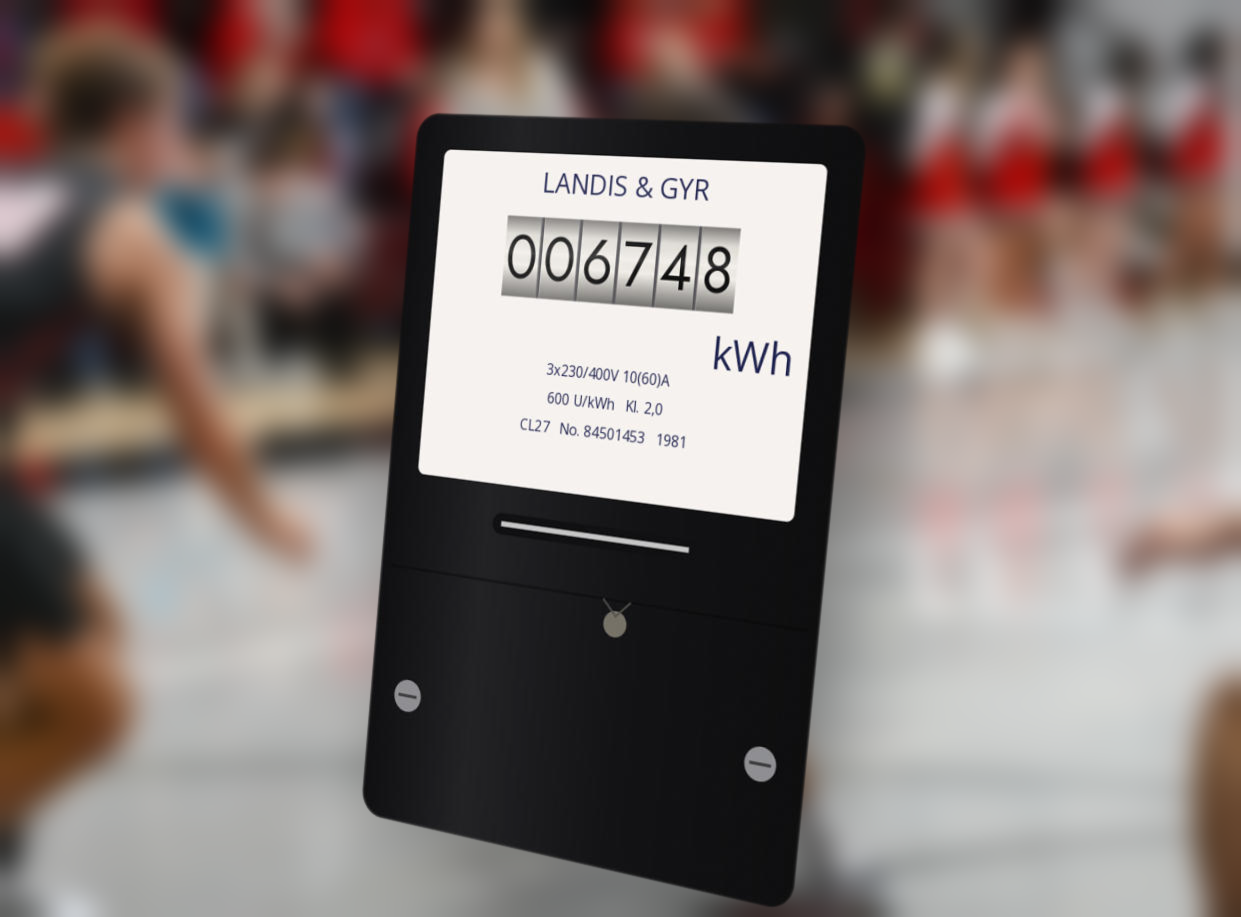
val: 6748kWh
